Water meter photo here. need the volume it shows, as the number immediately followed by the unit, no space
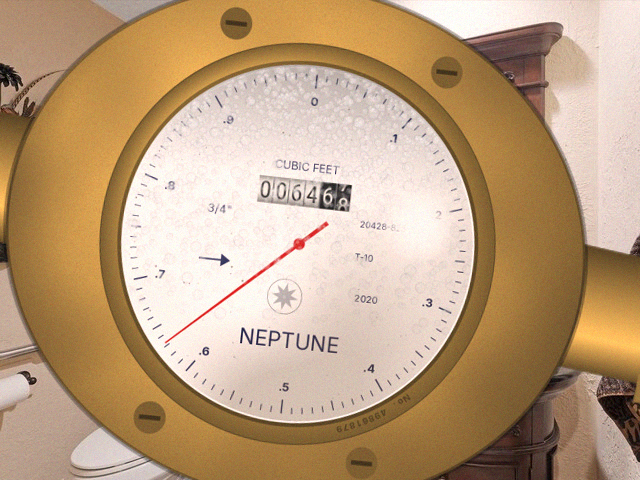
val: 6467.63ft³
